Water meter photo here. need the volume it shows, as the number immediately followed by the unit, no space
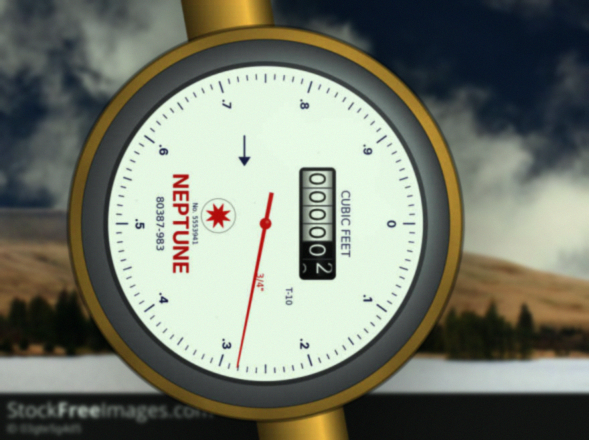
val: 2.28ft³
